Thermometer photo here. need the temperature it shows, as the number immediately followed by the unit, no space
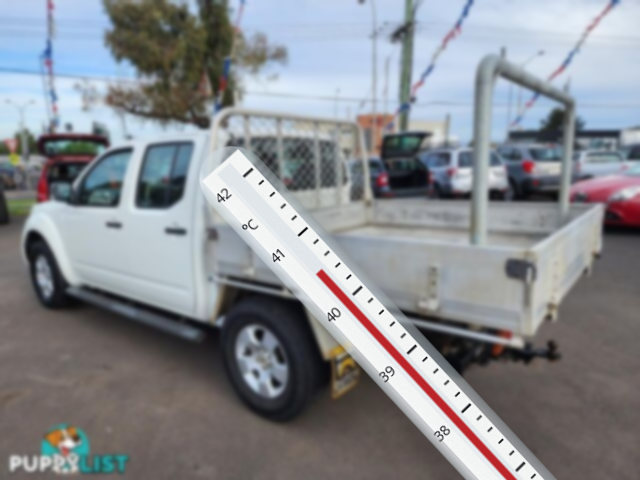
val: 40.5°C
